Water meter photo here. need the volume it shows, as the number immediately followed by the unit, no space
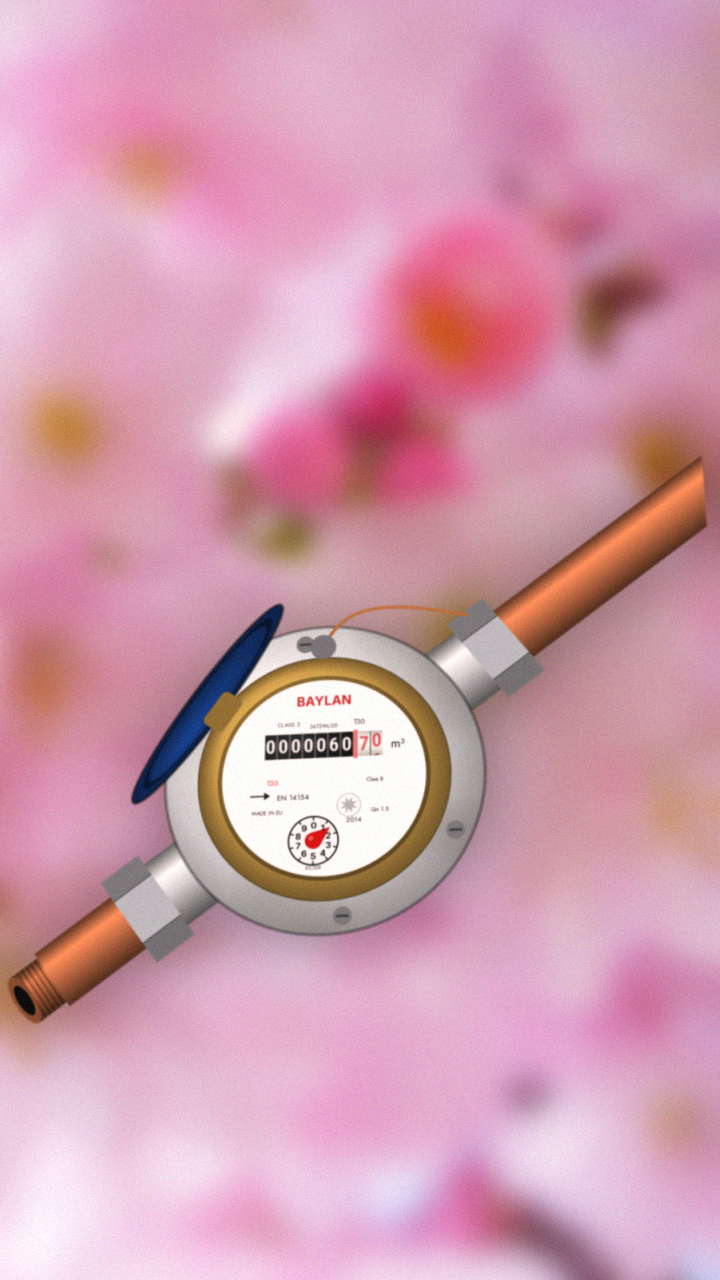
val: 60.701m³
